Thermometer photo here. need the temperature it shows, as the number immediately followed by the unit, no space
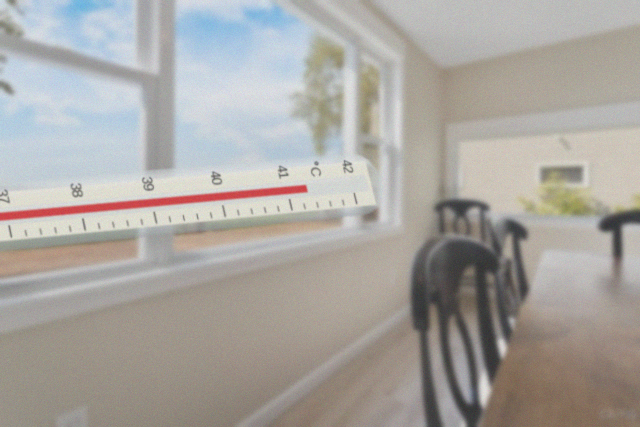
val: 41.3°C
